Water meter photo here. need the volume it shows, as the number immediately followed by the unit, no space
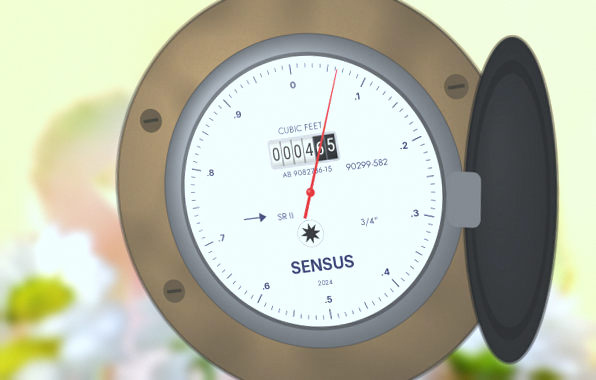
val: 465.06ft³
